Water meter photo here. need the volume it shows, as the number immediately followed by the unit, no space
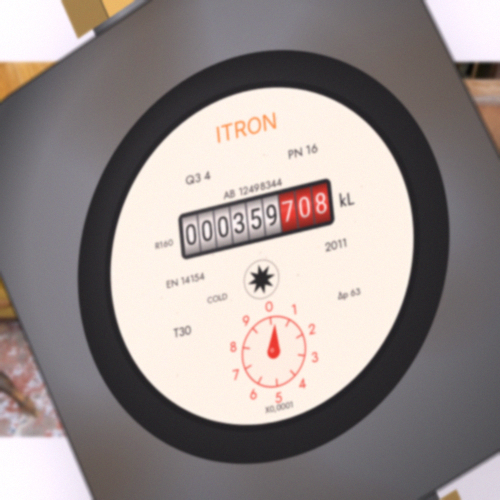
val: 359.7080kL
